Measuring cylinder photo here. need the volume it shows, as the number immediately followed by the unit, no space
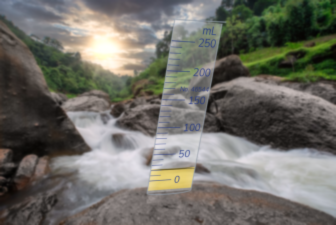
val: 20mL
